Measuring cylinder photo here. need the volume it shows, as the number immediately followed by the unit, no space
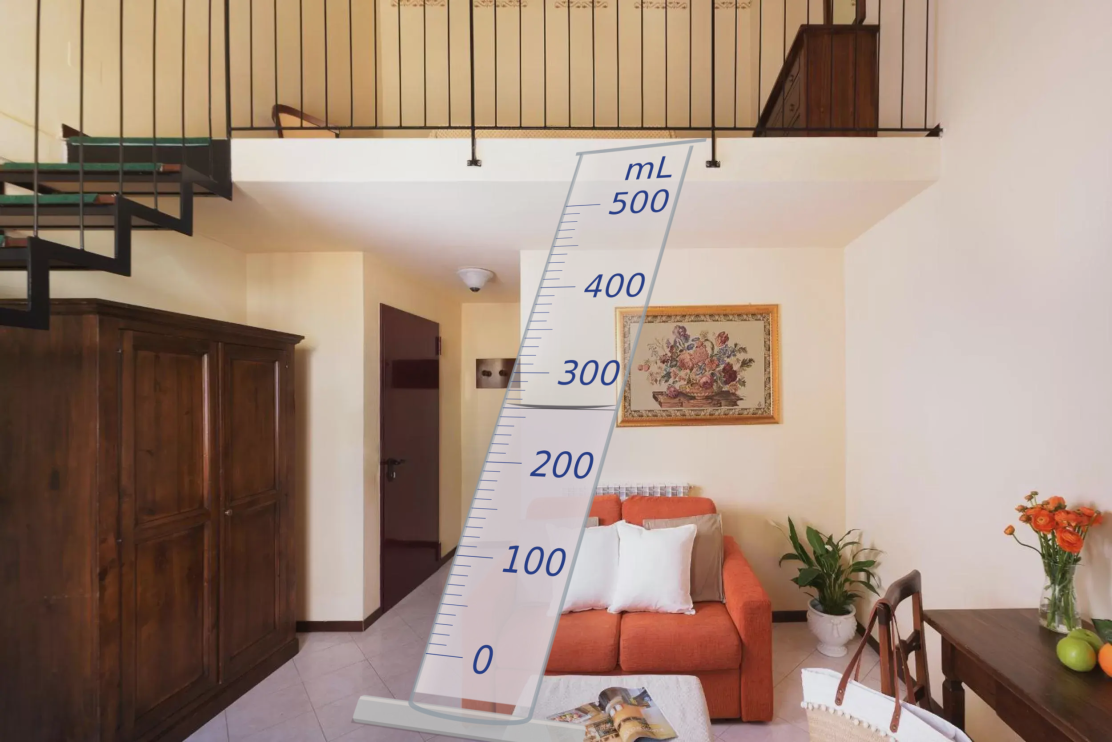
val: 260mL
